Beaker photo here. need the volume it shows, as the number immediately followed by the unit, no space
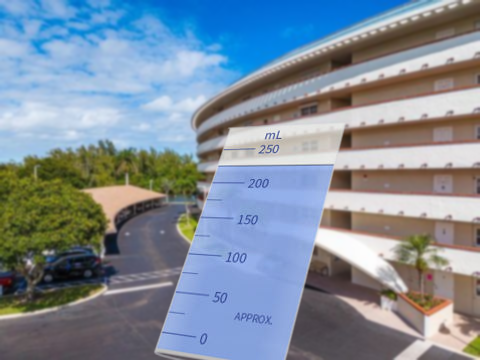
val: 225mL
